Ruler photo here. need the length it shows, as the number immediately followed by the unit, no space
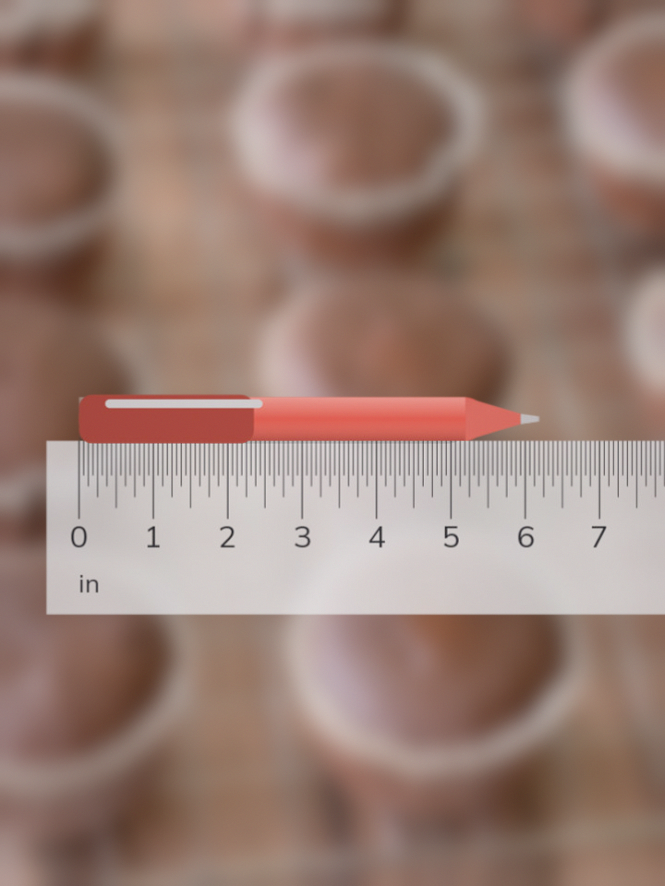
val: 6.1875in
